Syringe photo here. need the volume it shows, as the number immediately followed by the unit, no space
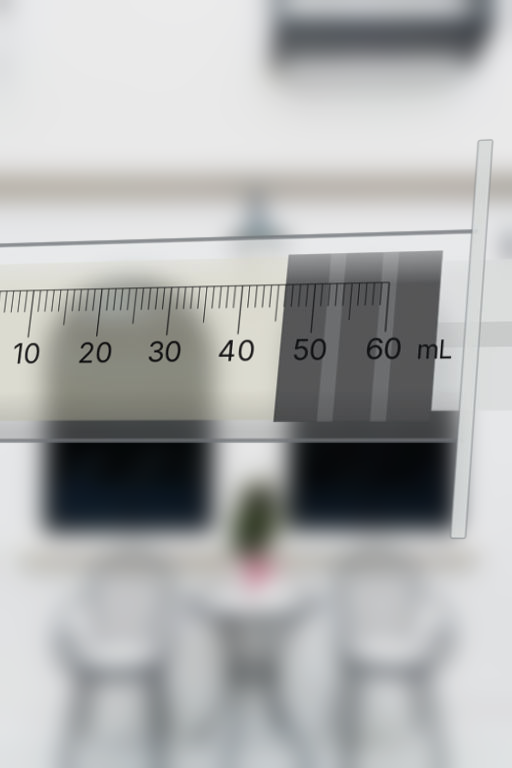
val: 46mL
